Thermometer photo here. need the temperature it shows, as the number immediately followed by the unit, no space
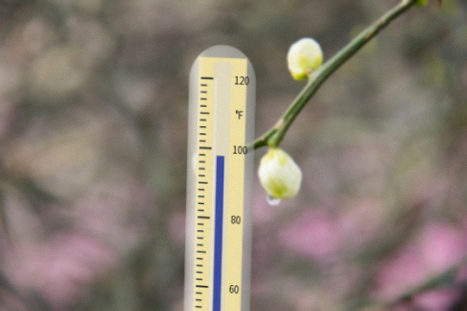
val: 98°F
